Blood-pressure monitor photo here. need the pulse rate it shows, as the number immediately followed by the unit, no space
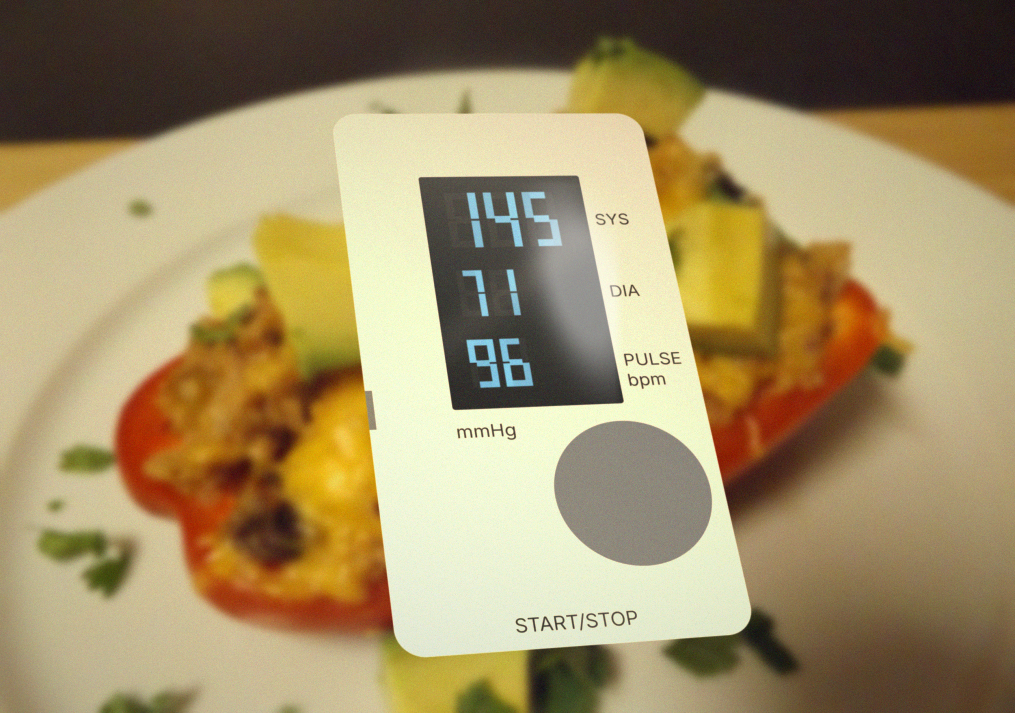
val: 96bpm
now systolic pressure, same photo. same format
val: 145mmHg
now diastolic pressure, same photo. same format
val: 71mmHg
